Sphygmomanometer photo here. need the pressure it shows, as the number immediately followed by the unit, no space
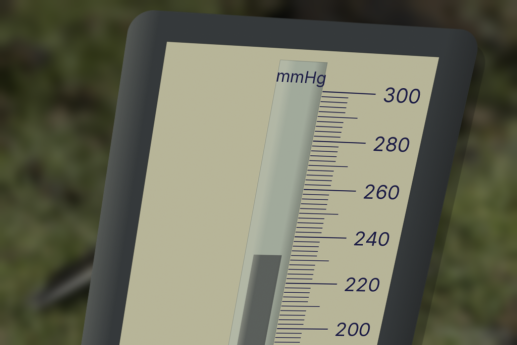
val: 232mmHg
